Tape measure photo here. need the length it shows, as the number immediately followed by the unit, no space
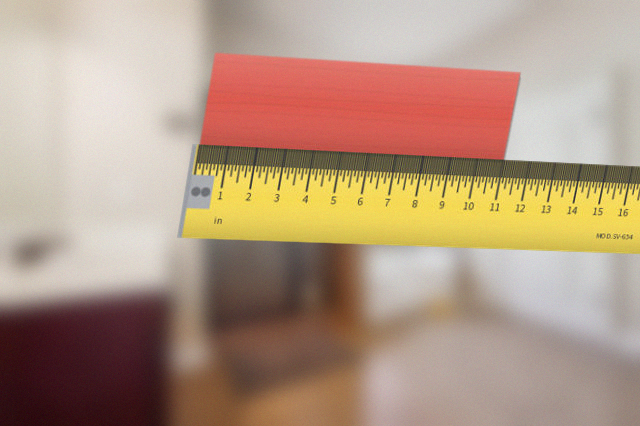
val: 11in
